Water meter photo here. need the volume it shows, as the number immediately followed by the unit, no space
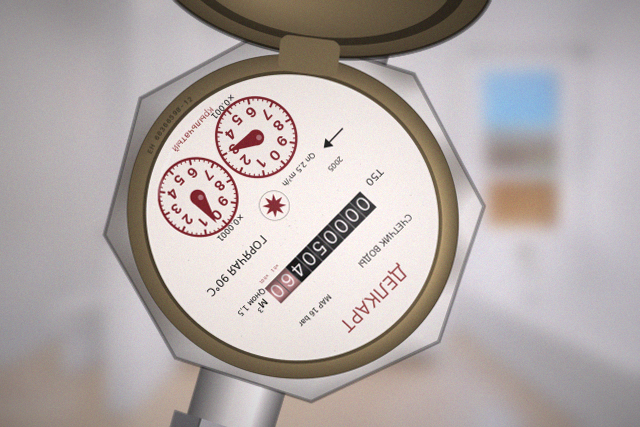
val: 504.6030m³
